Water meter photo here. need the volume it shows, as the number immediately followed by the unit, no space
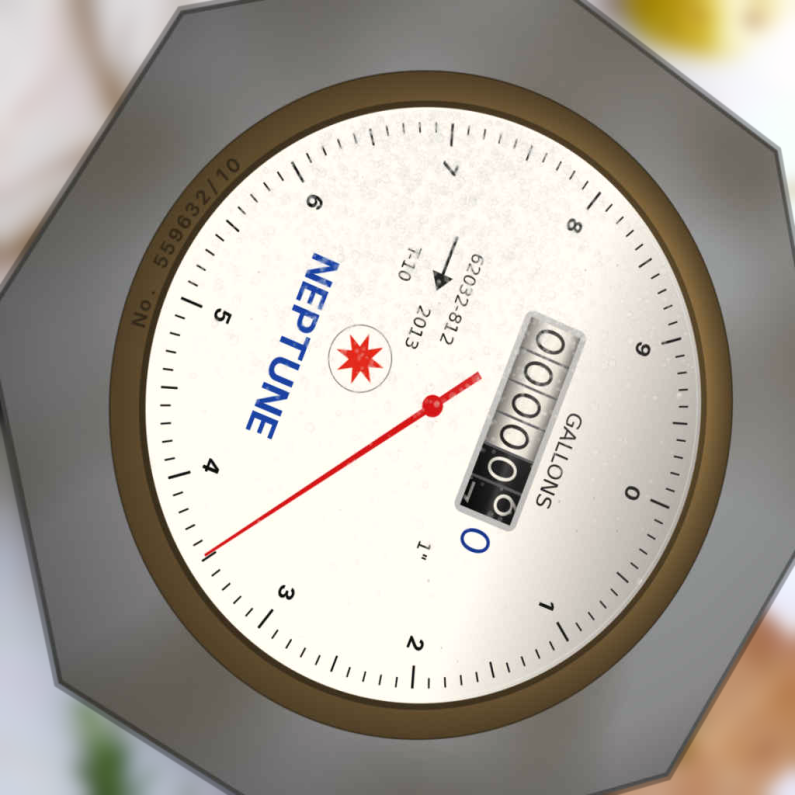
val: 63.5gal
